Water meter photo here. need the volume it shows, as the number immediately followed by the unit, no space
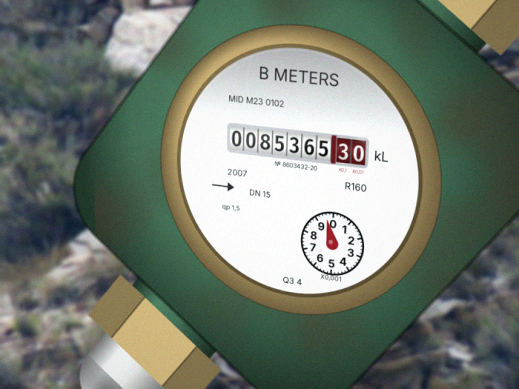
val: 85365.299kL
